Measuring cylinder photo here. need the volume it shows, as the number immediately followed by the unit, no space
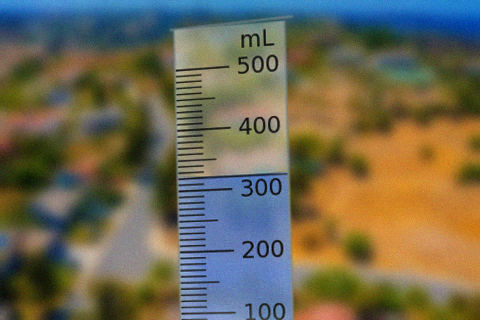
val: 320mL
